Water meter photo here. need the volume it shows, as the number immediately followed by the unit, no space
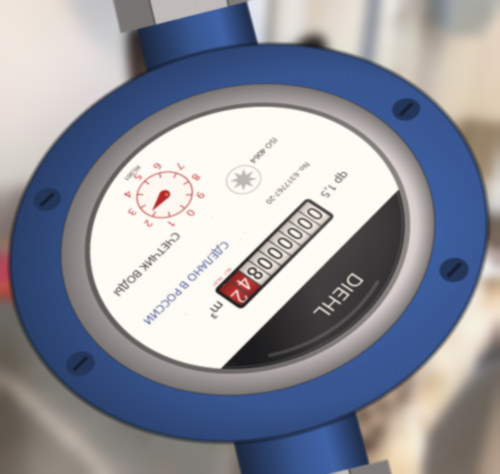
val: 8.422m³
